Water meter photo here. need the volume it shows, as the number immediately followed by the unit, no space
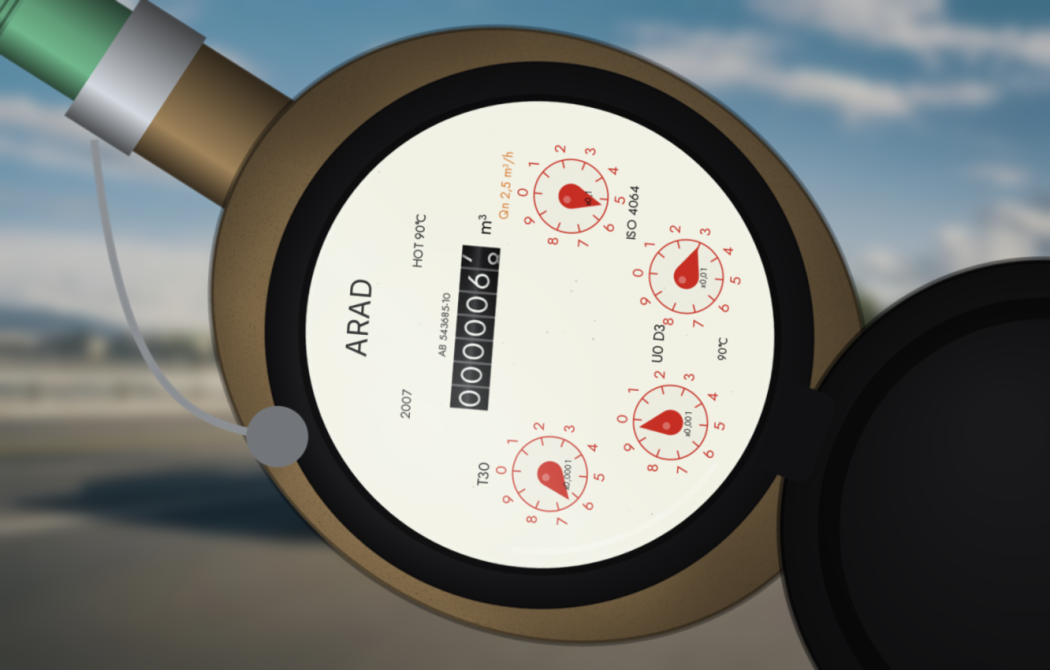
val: 67.5296m³
